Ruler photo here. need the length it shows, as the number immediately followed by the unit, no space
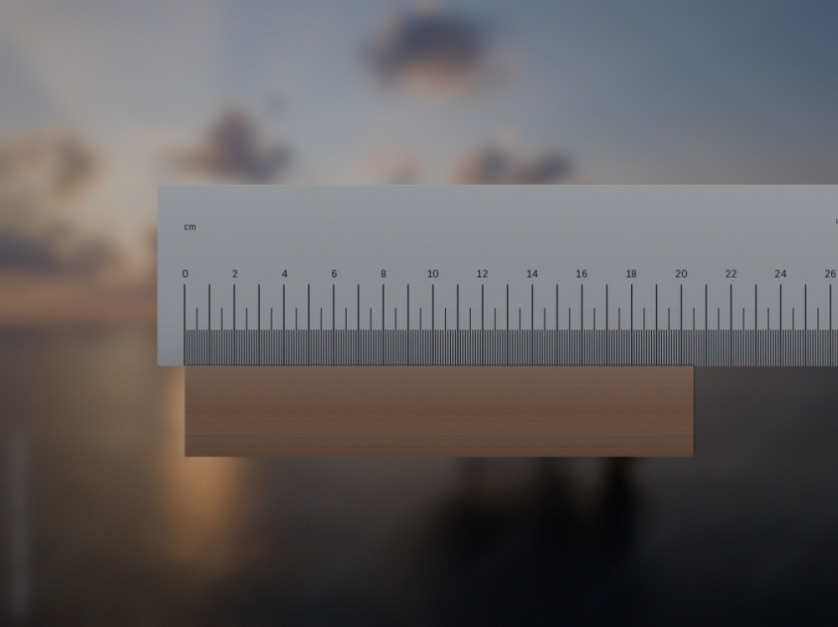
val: 20.5cm
